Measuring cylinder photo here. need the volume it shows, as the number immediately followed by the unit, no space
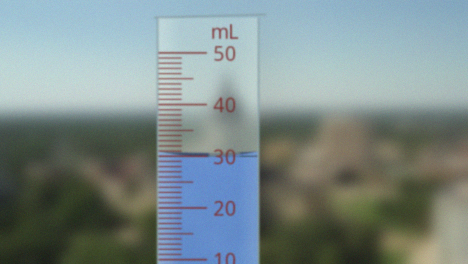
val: 30mL
